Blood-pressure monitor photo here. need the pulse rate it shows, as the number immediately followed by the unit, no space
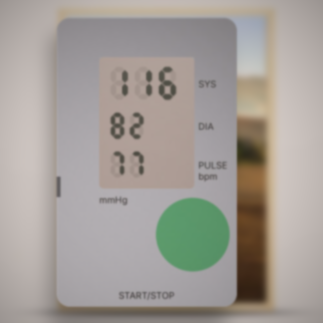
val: 77bpm
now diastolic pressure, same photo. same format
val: 82mmHg
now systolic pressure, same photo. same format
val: 116mmHg
